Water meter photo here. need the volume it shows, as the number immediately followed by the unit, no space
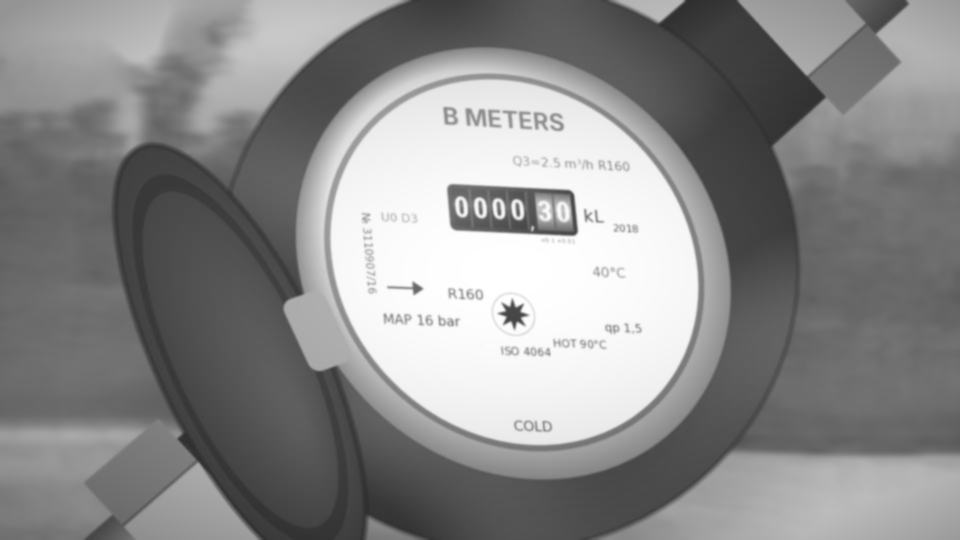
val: 0.30kL
